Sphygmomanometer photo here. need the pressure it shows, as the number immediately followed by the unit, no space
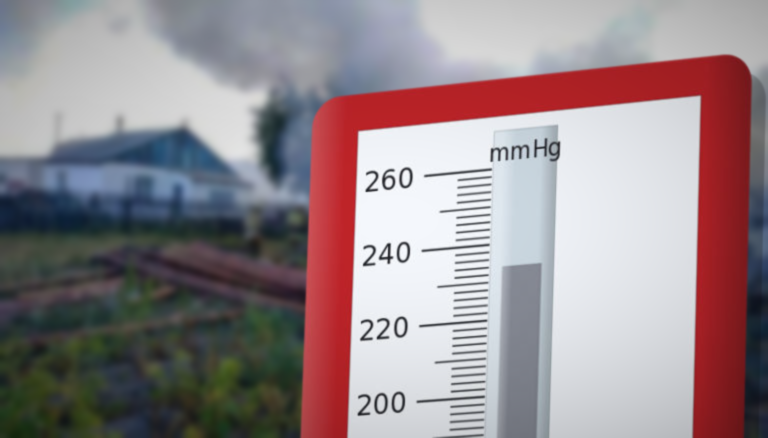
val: 234mmHg
